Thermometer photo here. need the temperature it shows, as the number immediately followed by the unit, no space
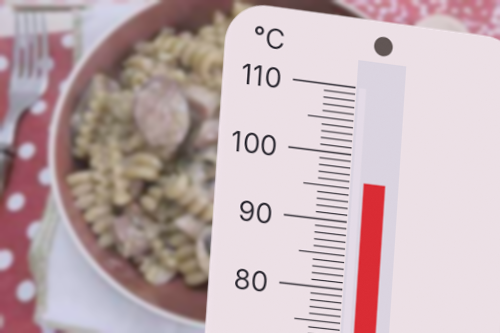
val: 96°C
